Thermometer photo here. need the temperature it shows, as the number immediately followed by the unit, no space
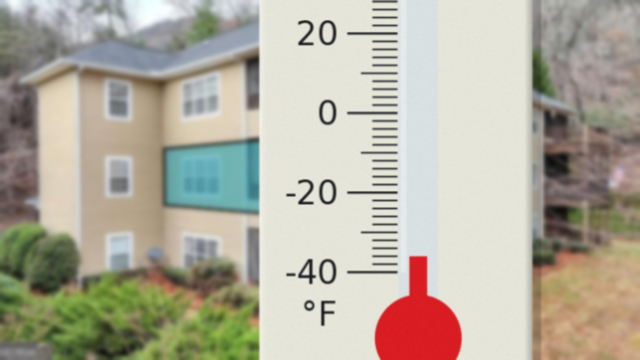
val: -36°F
